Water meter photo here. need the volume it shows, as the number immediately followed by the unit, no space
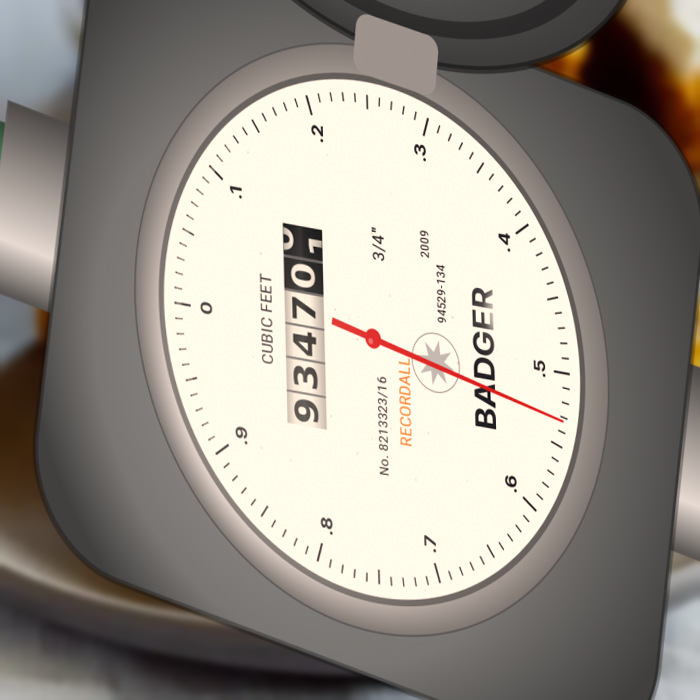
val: 934700.53ft³
